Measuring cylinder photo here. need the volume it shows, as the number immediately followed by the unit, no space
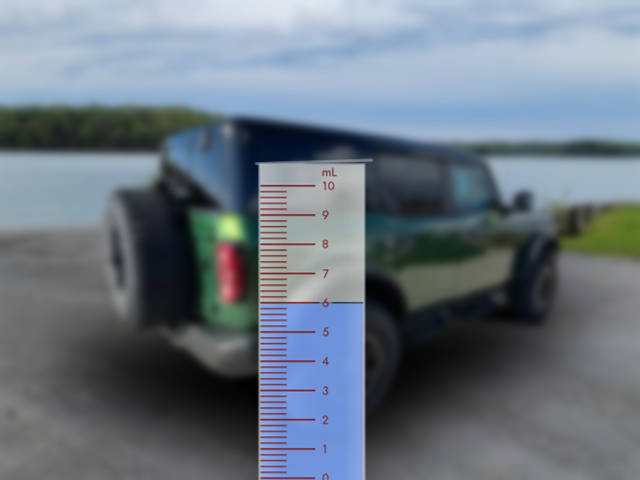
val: 6mL
